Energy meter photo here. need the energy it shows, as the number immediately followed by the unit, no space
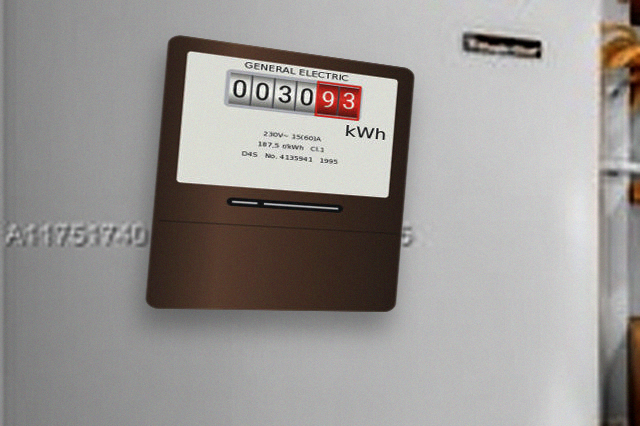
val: 30.93kWh
